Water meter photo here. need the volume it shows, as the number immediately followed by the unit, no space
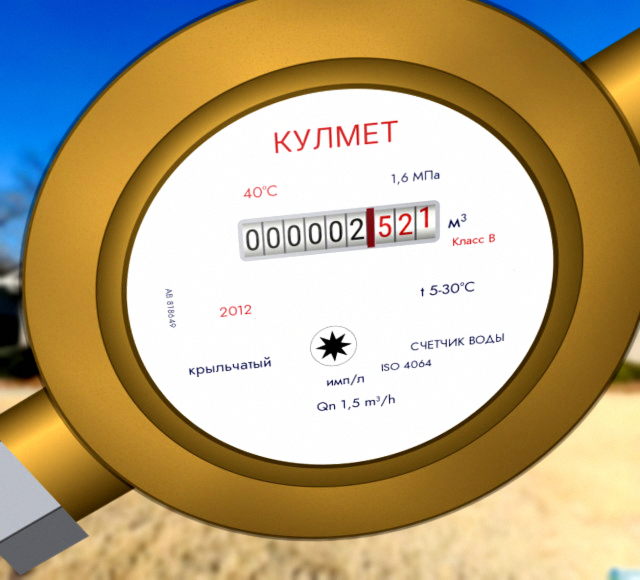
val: 2.521m³
